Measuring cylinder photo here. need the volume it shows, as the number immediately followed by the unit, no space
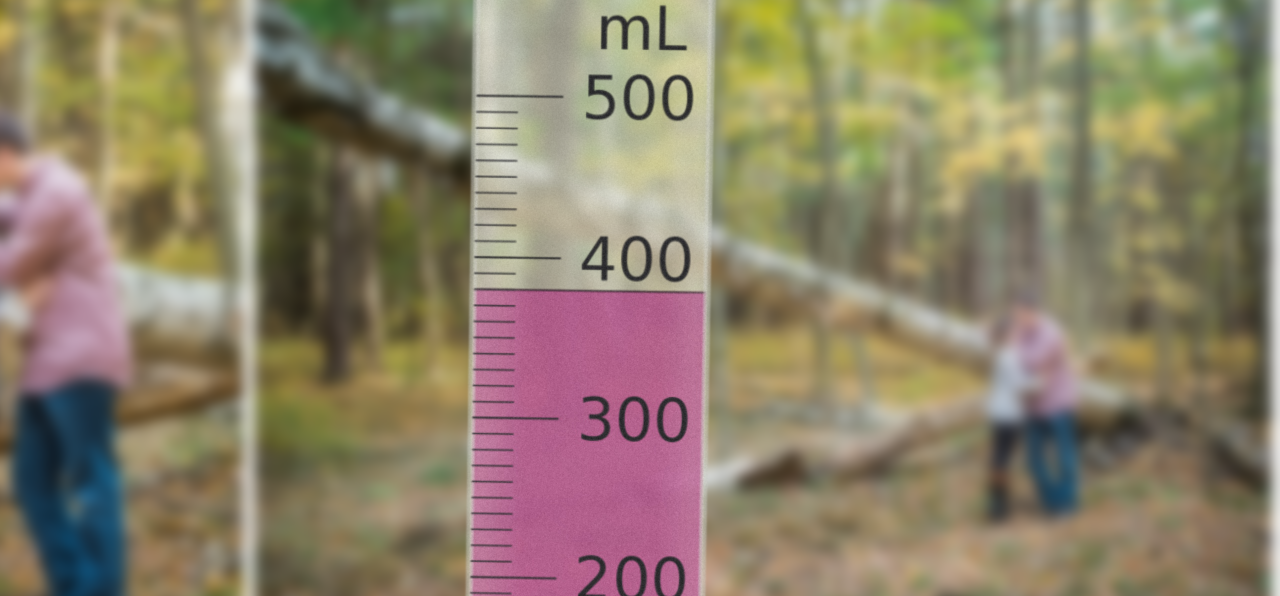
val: 380mL
